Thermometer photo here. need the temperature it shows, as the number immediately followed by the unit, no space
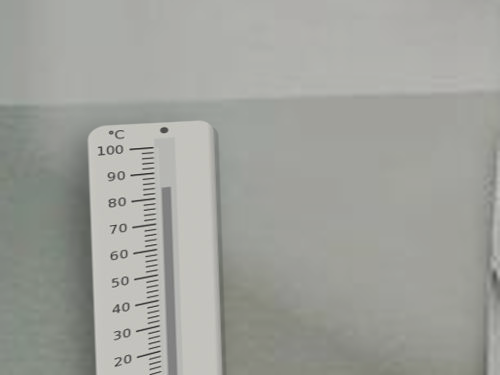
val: 84°C
